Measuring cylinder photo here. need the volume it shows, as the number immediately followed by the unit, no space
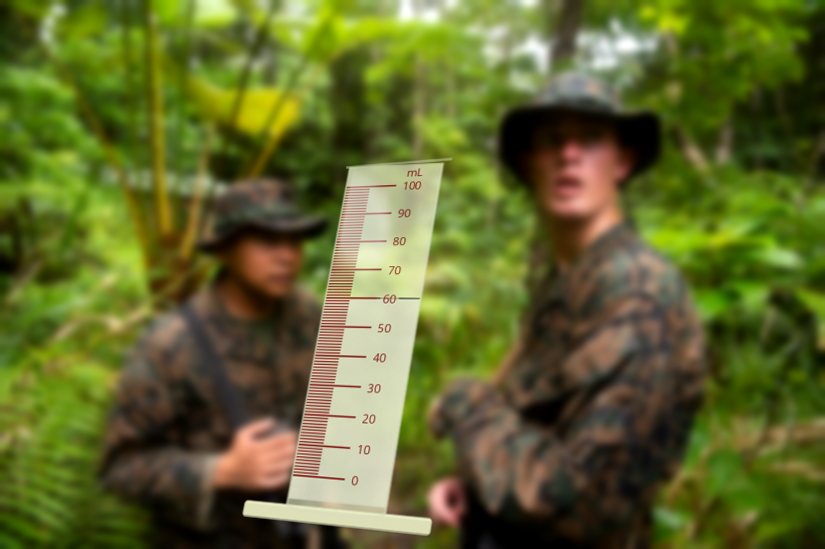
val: 60mL
